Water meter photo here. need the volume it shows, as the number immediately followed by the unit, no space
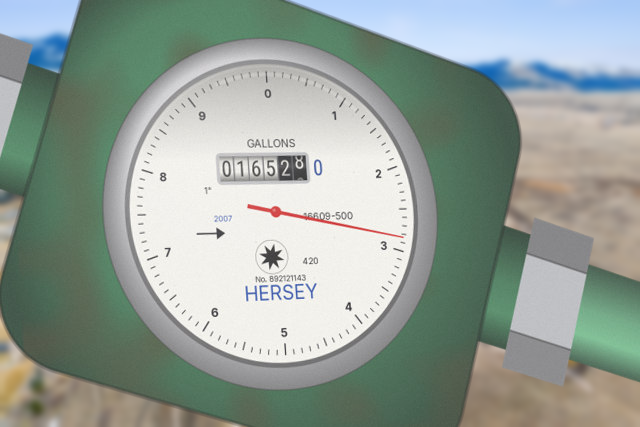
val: 165282.8gal
